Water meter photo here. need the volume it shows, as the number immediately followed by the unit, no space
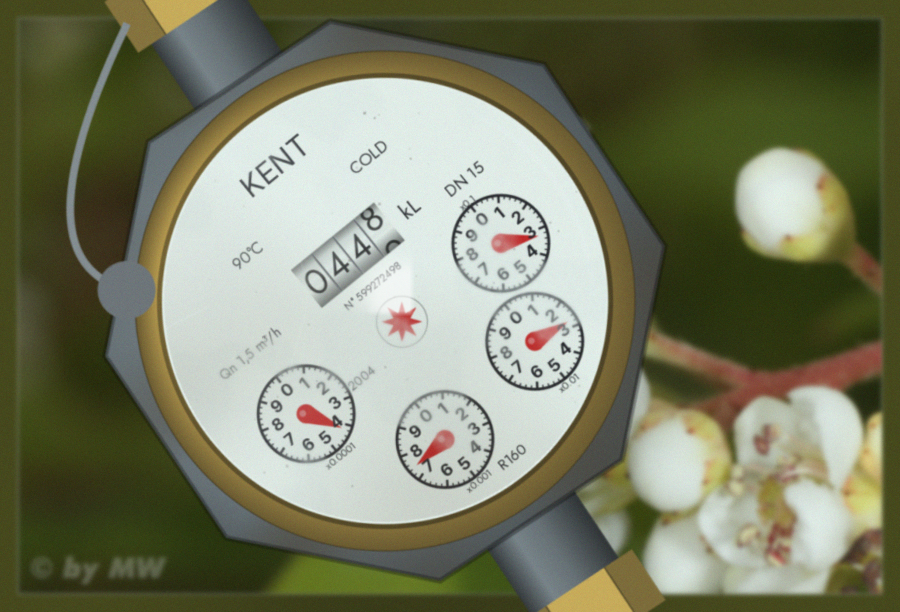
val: 448.3274kL
